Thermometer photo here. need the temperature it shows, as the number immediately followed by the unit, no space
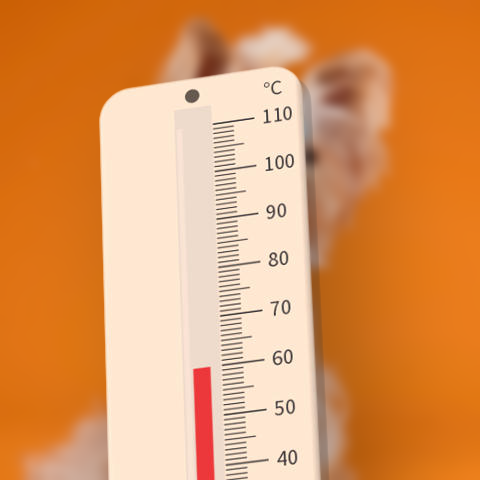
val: 60°C
